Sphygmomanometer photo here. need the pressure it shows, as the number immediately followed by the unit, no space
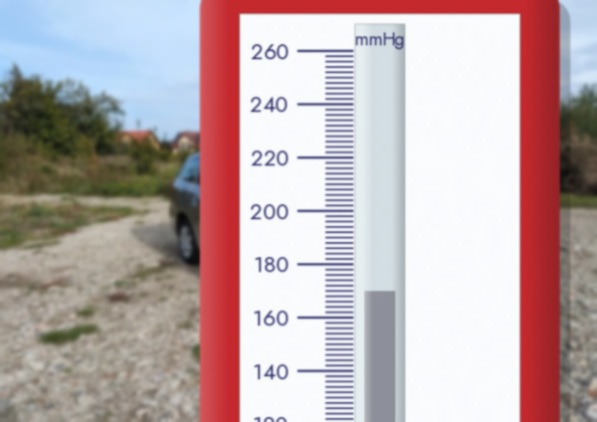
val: 170mmHg
